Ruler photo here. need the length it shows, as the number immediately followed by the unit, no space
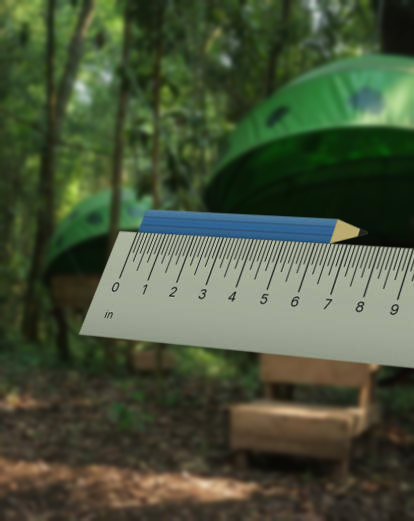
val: 7.5in
